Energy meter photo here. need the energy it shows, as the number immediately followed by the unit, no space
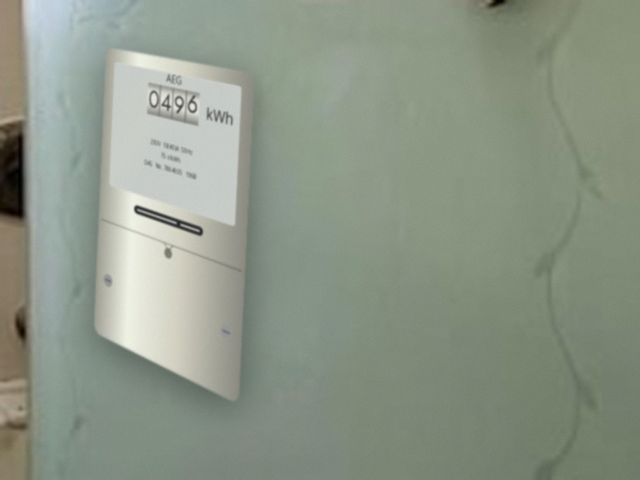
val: 496kWh
